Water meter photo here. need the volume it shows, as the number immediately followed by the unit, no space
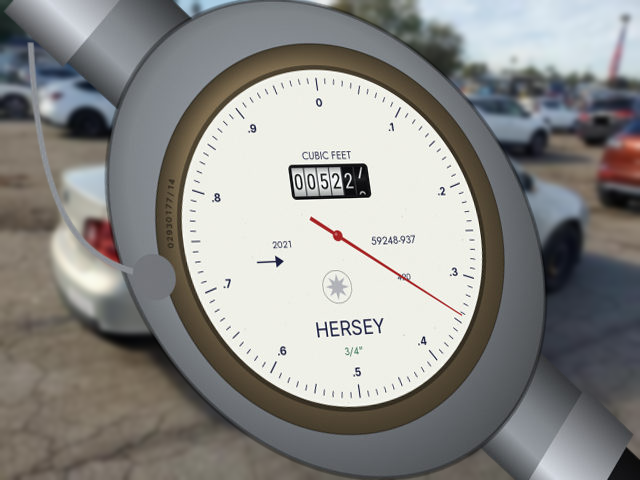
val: 5227.34ft³
